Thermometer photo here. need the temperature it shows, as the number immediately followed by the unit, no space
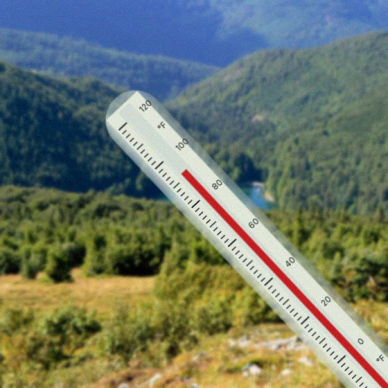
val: 92°F
